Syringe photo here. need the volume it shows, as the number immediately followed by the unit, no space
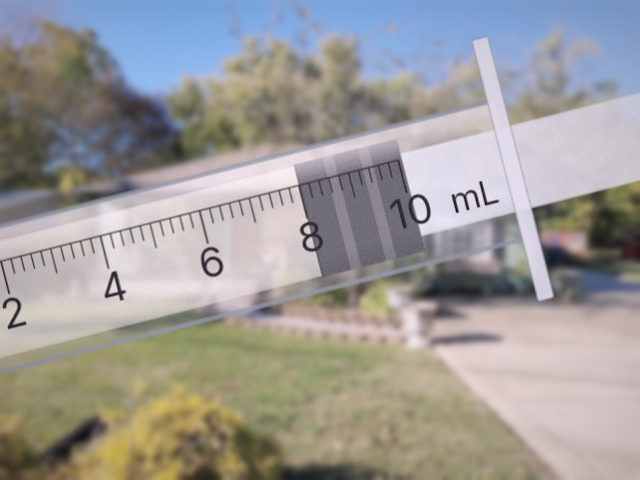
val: 8mL
